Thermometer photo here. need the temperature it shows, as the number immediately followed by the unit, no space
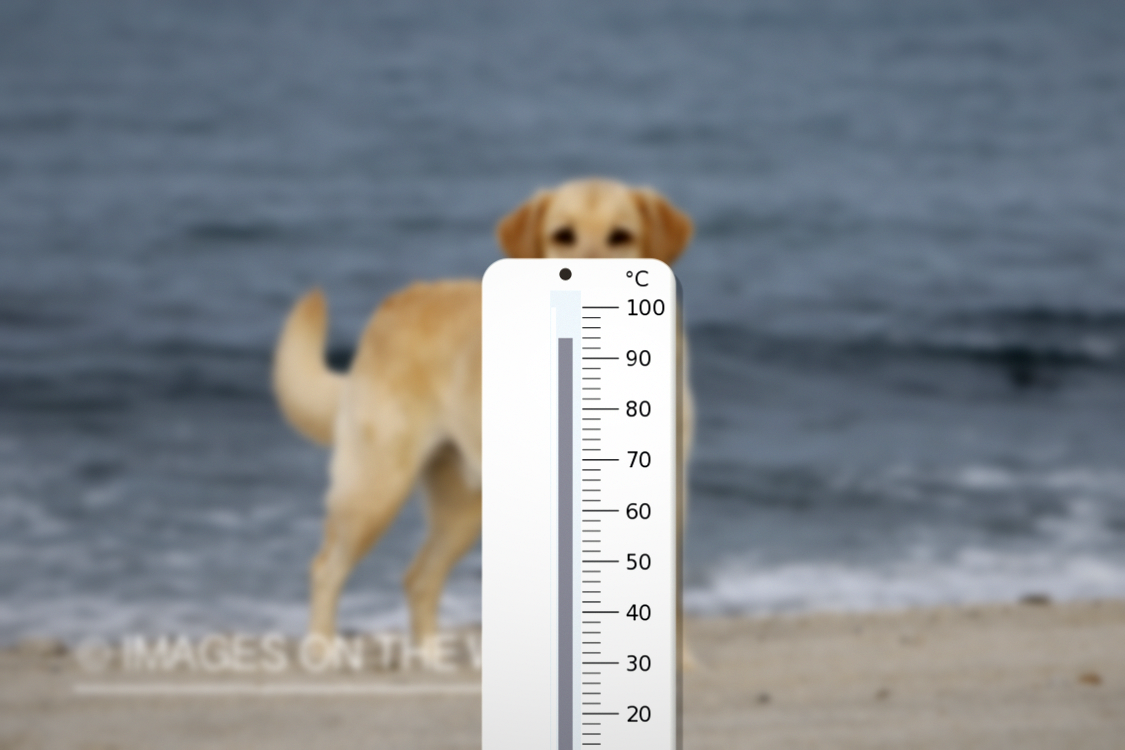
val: 94°C
